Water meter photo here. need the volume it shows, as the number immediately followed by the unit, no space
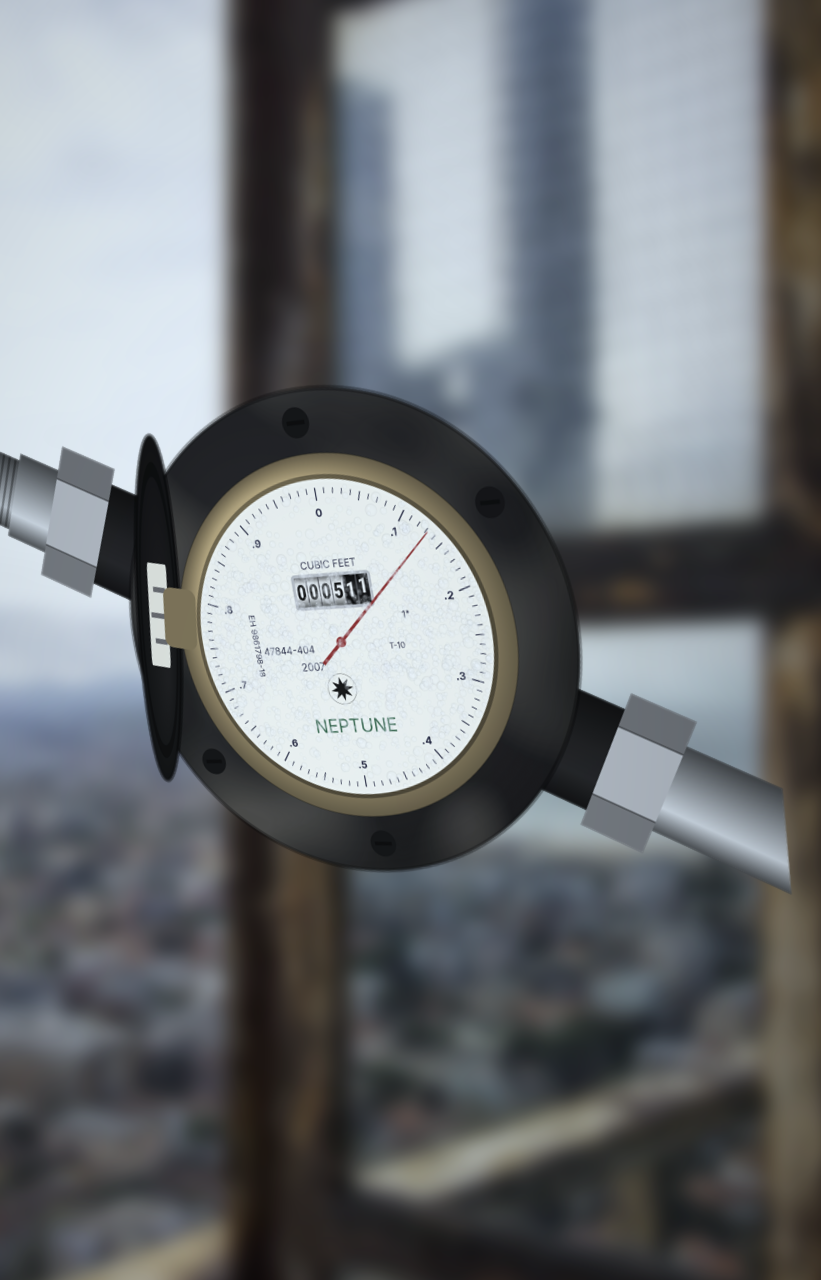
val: 511.13ft³
